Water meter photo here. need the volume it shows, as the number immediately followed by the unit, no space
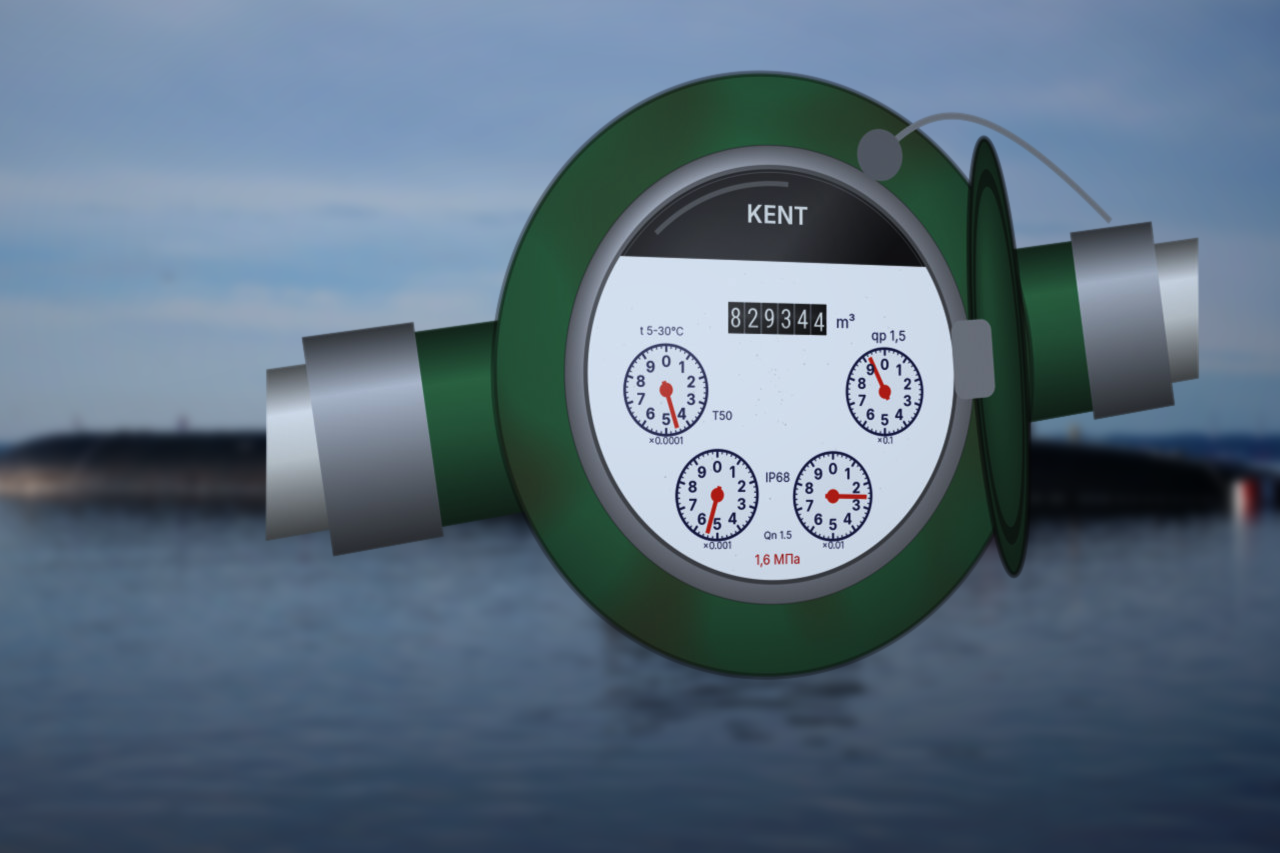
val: 829343.9254m³
